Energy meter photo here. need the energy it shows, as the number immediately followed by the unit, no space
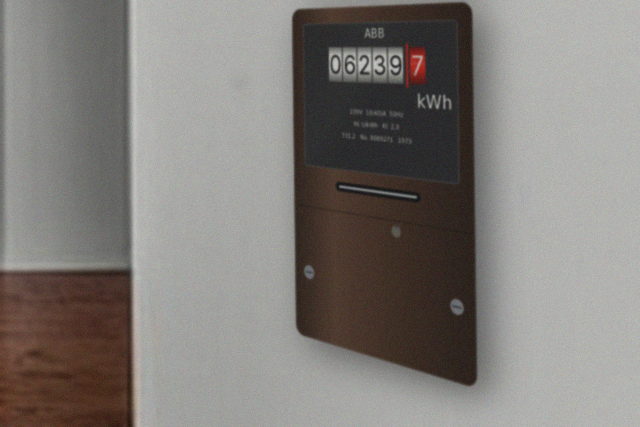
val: 6239.7kWh
